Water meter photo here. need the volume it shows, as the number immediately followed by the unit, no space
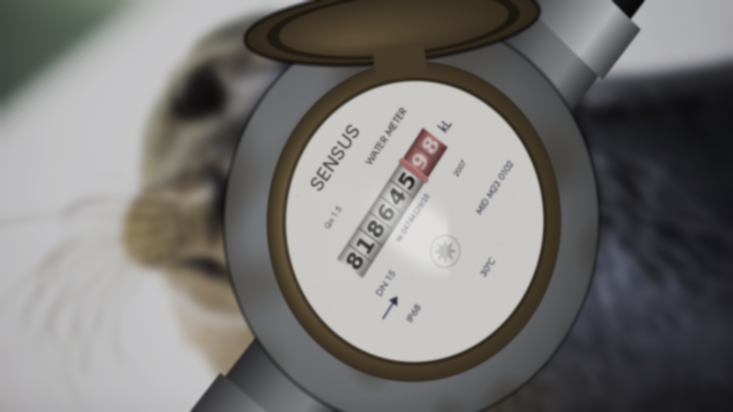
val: 818645.98kL
